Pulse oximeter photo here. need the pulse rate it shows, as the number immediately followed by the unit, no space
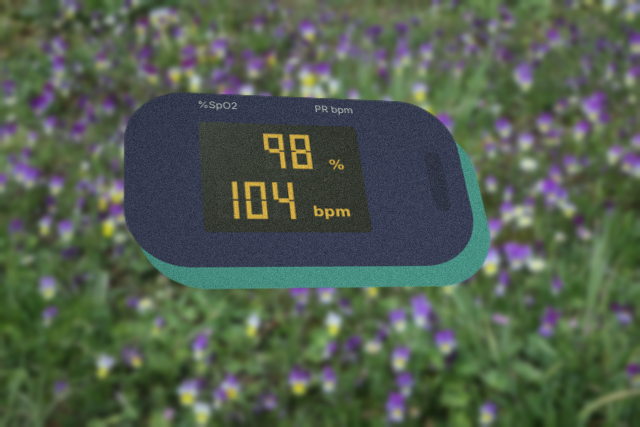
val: 104bpm
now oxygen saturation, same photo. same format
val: 98%
